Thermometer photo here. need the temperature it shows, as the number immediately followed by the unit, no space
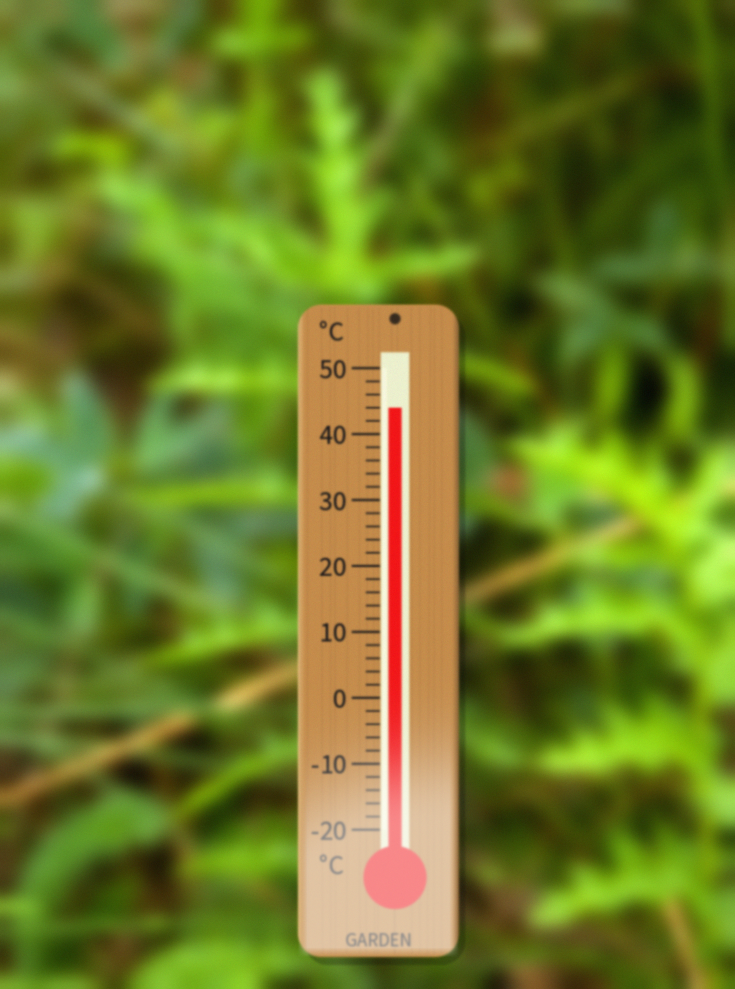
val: 44°C
